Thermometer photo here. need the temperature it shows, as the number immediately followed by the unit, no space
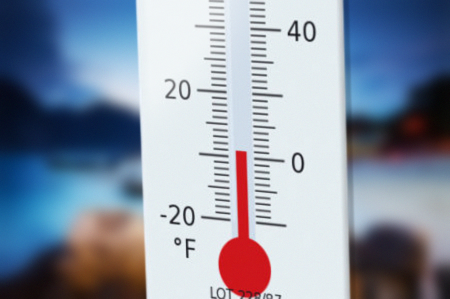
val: 2°F
